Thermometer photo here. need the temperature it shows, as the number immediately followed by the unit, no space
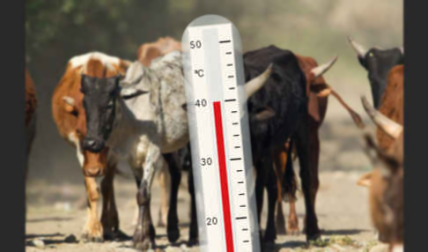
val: 40°C
